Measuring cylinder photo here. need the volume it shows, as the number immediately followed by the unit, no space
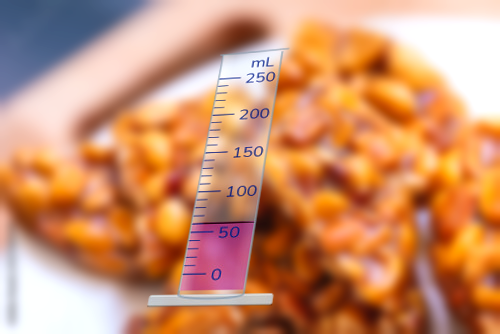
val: 60mL
